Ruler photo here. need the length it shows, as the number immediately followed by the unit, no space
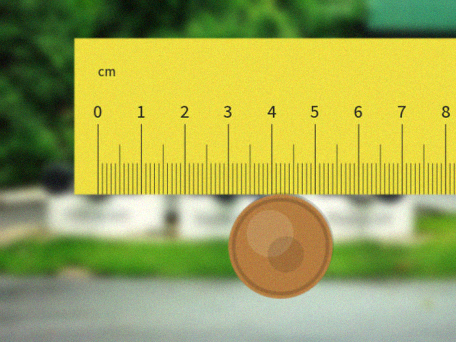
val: 2.4cm
